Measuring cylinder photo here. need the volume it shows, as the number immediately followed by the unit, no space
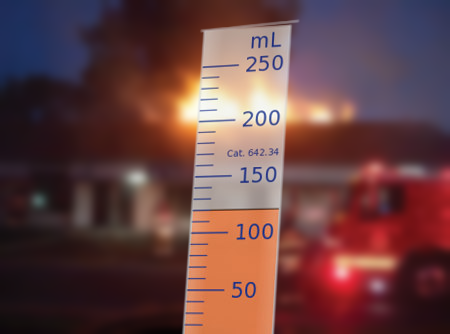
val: 120mL
